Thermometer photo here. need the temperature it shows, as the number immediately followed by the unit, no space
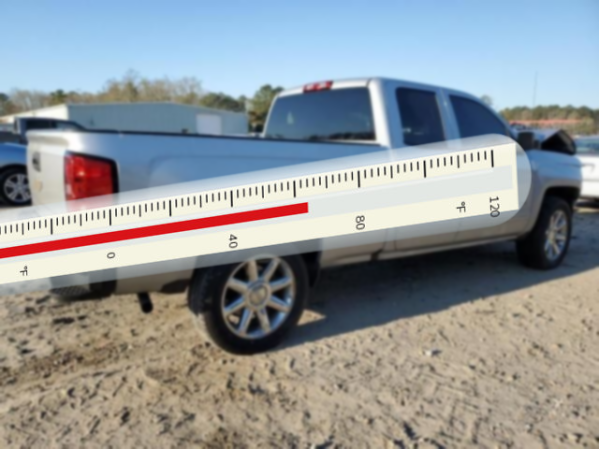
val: 64°F
